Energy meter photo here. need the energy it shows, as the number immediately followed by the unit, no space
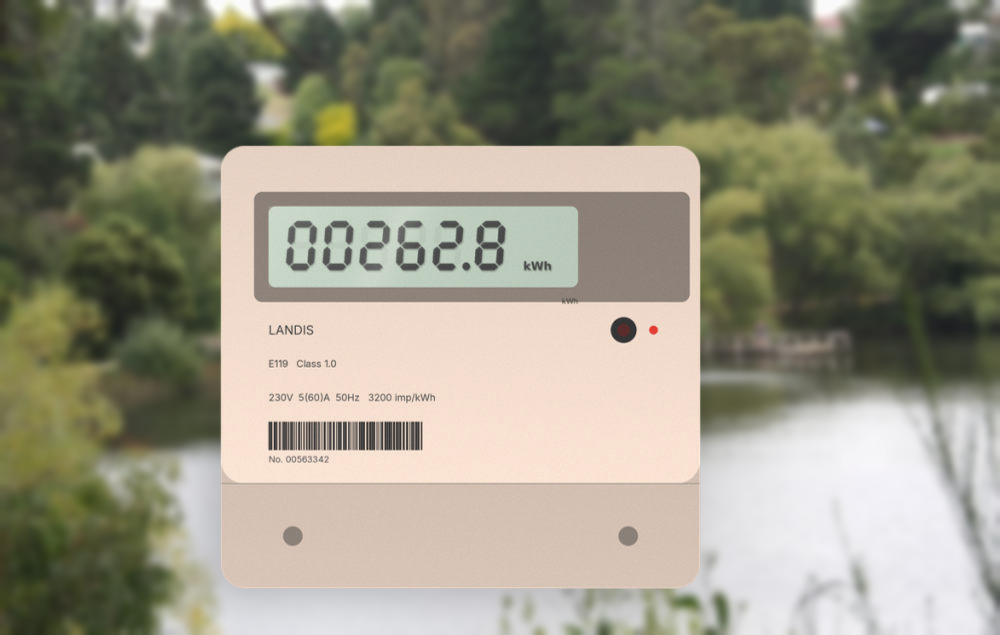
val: 262.8kWh
